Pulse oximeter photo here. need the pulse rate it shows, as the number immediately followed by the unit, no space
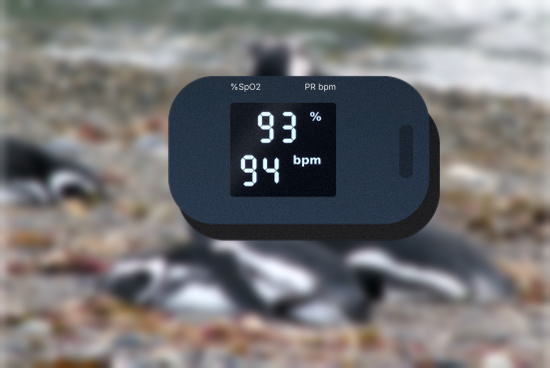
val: 94bpm
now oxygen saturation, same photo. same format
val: 93%
